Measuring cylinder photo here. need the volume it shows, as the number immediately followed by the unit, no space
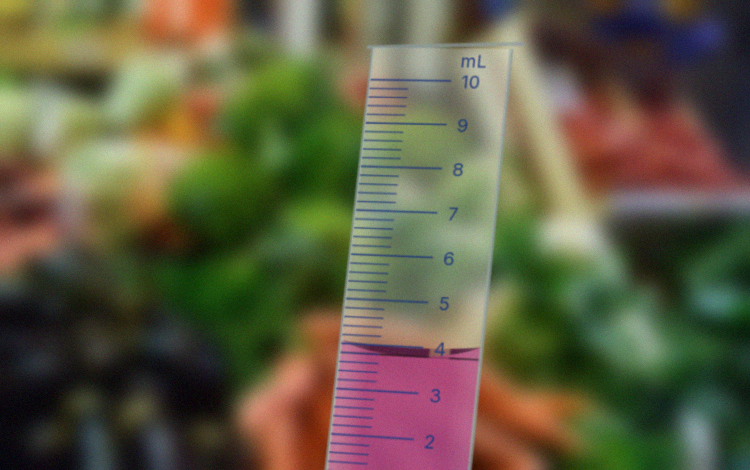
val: 3.8mL
